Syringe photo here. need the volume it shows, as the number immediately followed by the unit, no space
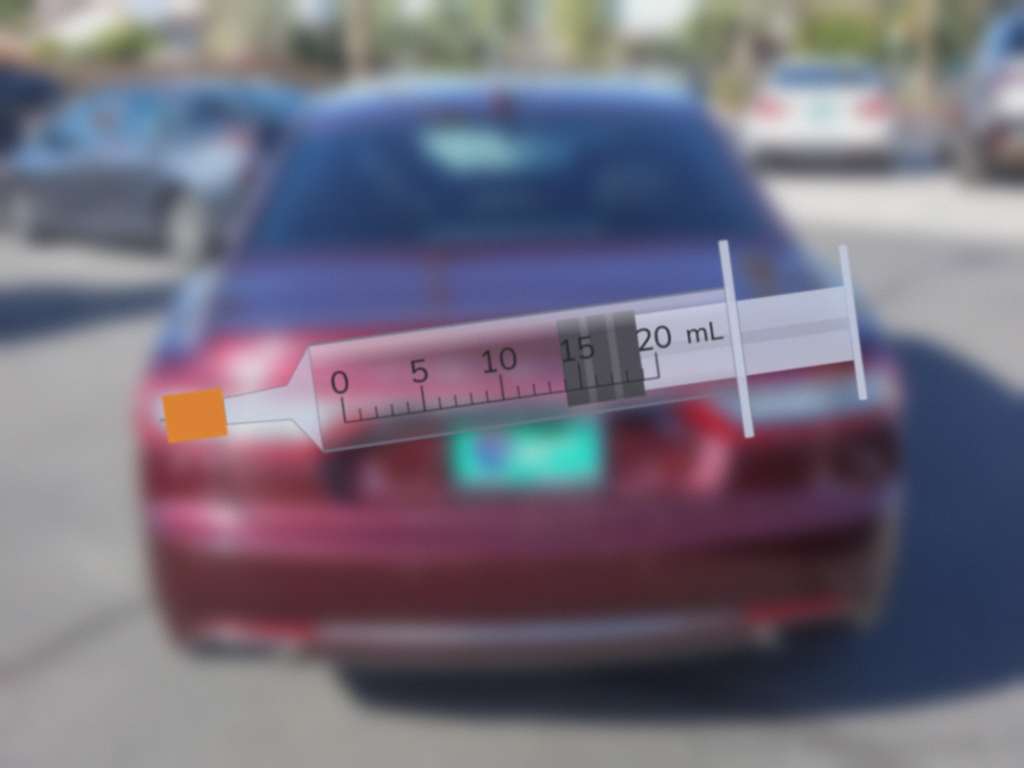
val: 14mL
